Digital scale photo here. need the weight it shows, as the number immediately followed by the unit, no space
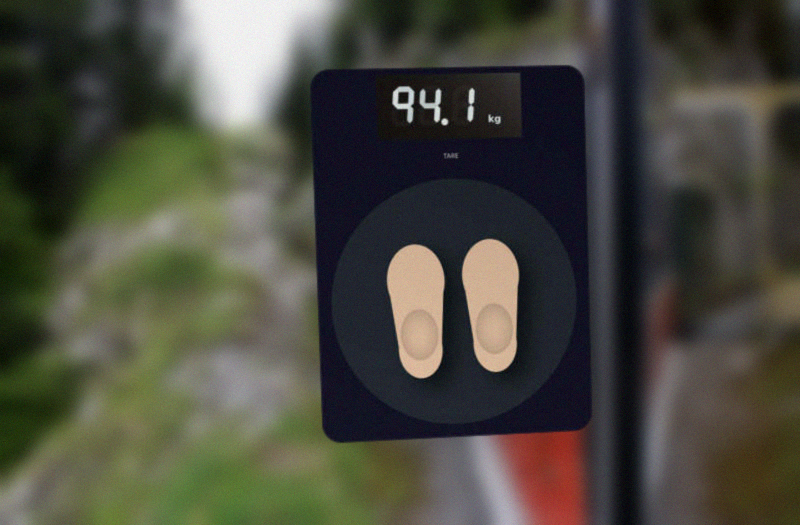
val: 94.1kg
